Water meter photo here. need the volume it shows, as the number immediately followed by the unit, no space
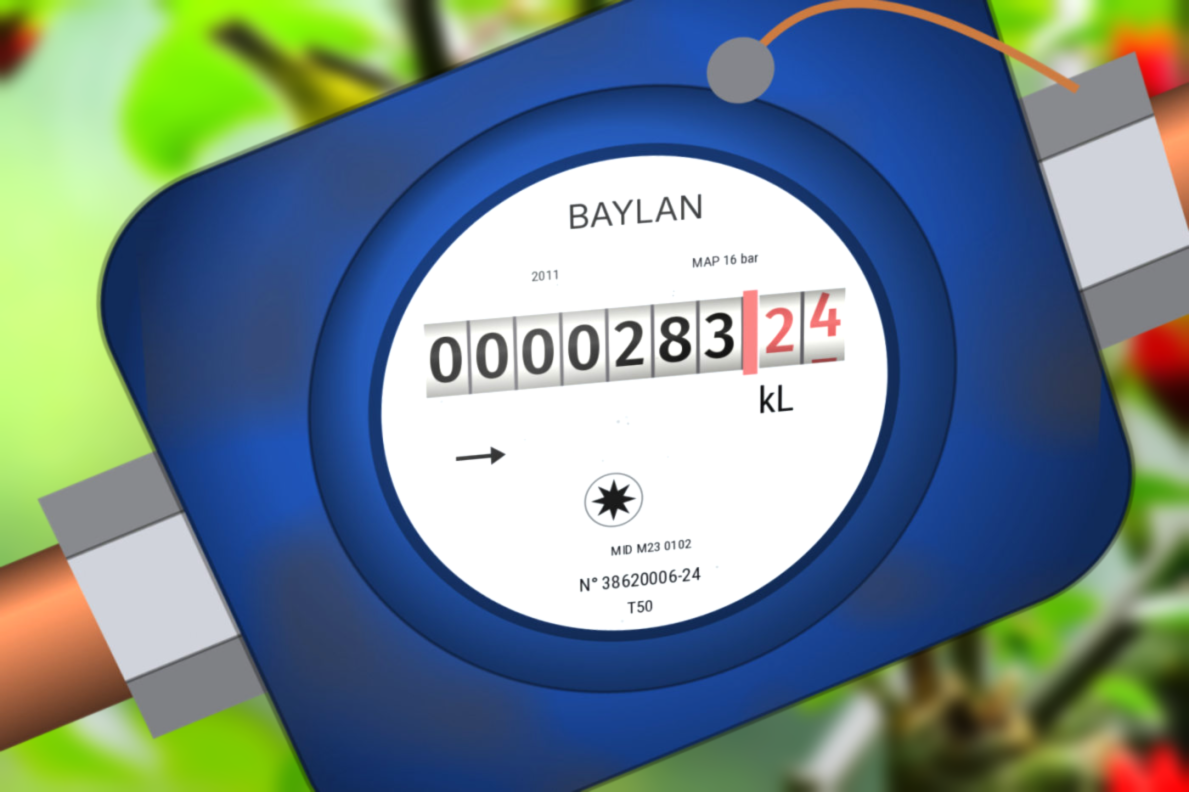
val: 283.24kL
